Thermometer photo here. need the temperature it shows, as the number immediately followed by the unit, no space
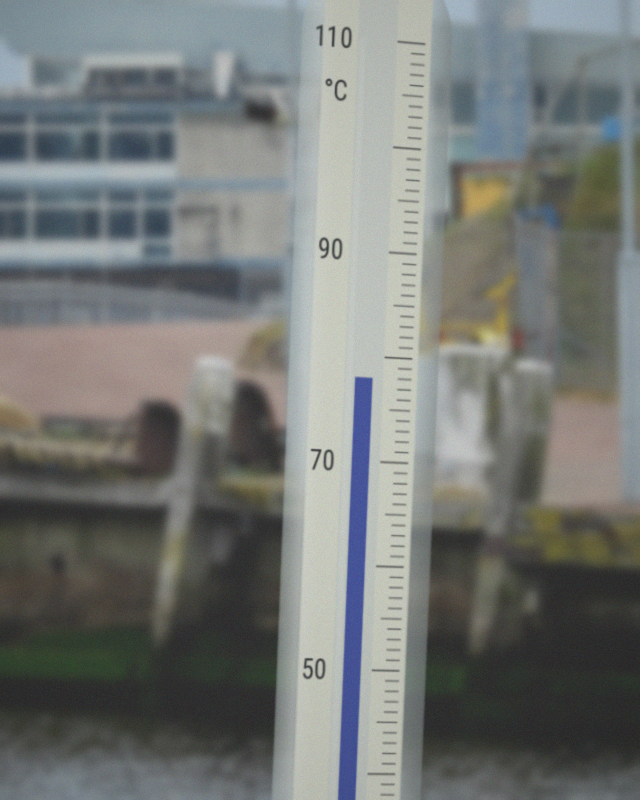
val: 78°C
